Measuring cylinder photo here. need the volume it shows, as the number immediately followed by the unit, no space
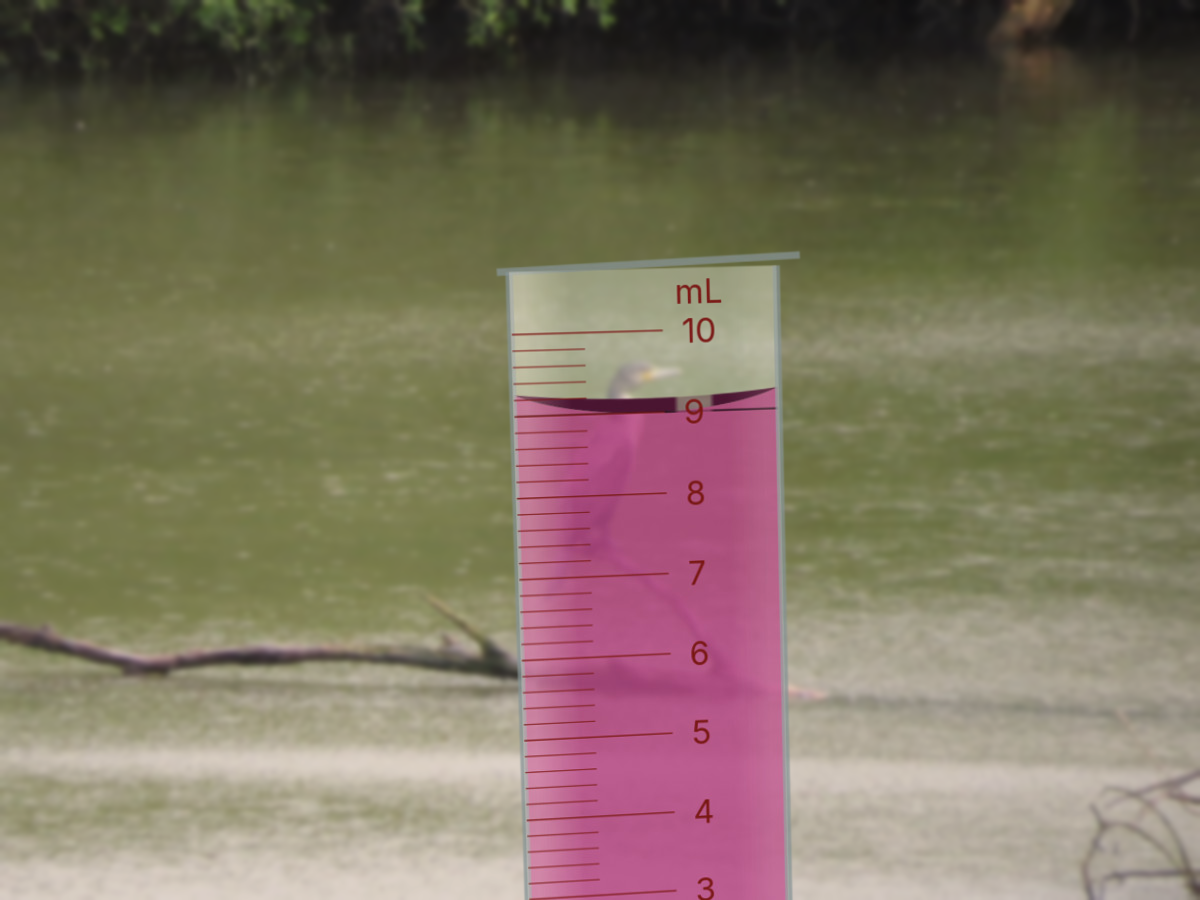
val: 9mL
